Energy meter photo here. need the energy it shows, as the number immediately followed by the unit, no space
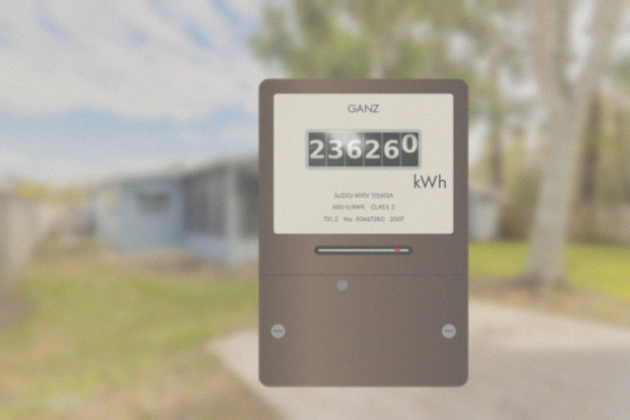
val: 236260kWh
